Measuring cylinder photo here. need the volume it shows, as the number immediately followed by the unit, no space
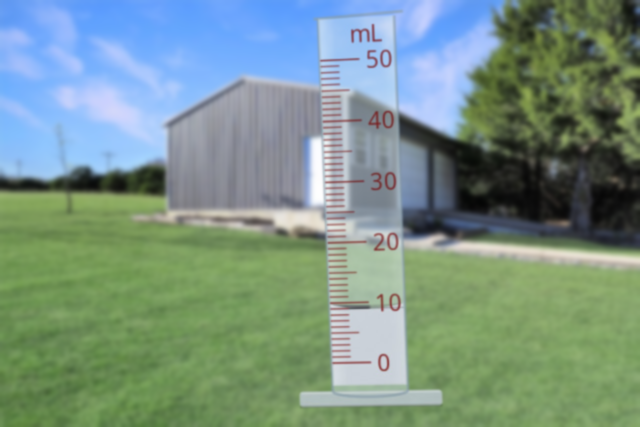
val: 9mL
